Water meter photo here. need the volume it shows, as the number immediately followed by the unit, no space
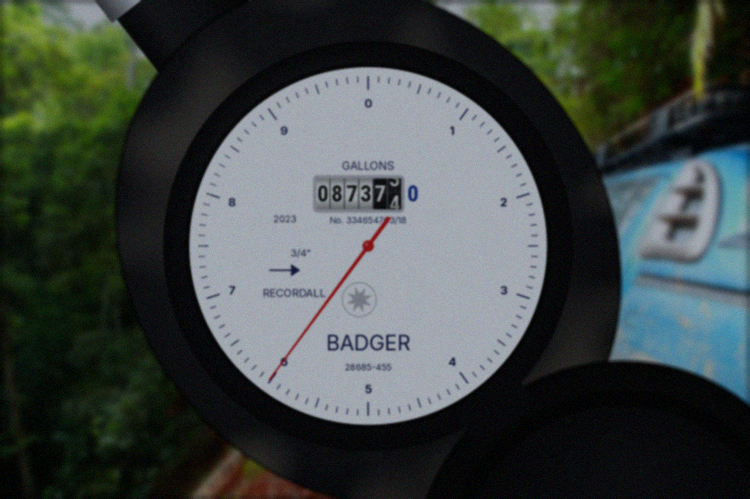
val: 873736.0gal
